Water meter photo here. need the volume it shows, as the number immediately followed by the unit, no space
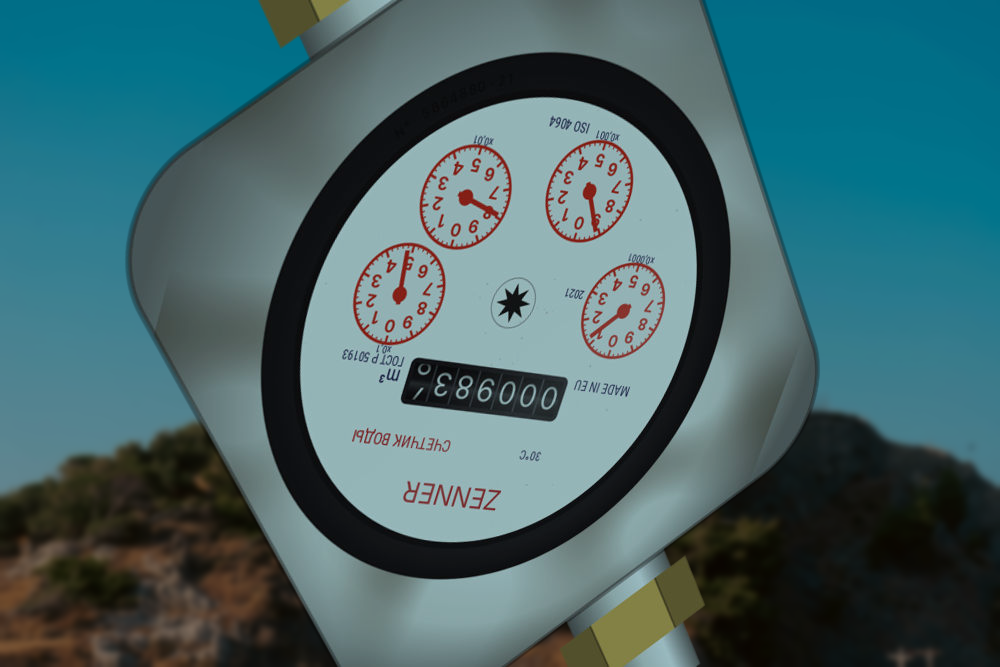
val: 9837.4791m³
